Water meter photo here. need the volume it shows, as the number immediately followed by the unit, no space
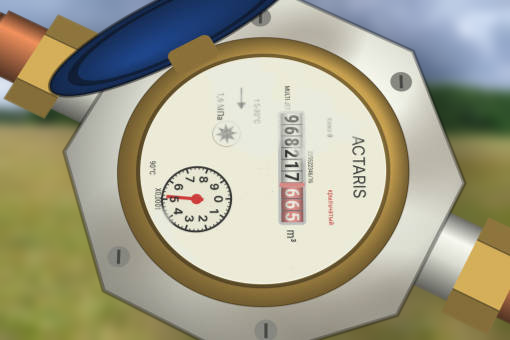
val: 968217.6655m³
